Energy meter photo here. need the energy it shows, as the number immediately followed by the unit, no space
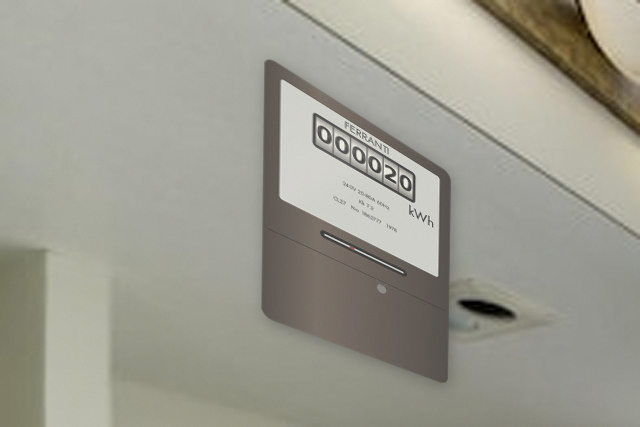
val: 20kWh
